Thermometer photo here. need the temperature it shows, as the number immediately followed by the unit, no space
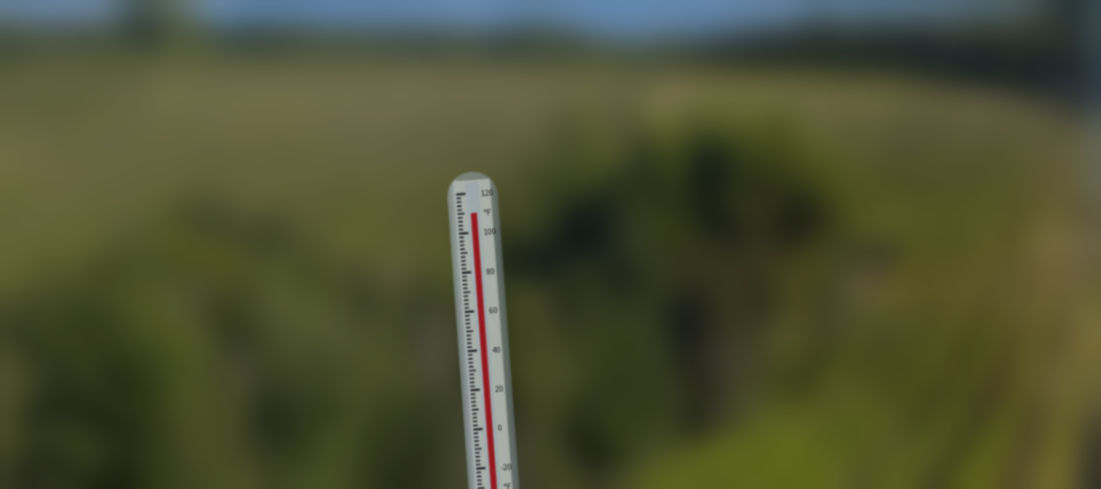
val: 110°F
